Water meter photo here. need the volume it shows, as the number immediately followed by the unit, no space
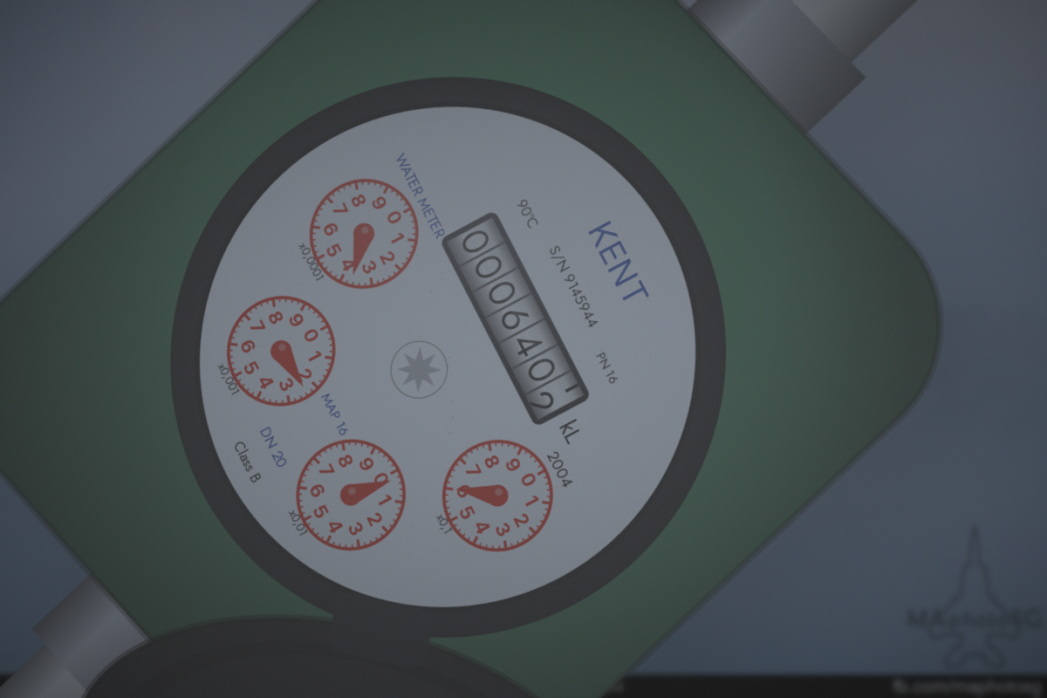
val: 6401.6023kL
